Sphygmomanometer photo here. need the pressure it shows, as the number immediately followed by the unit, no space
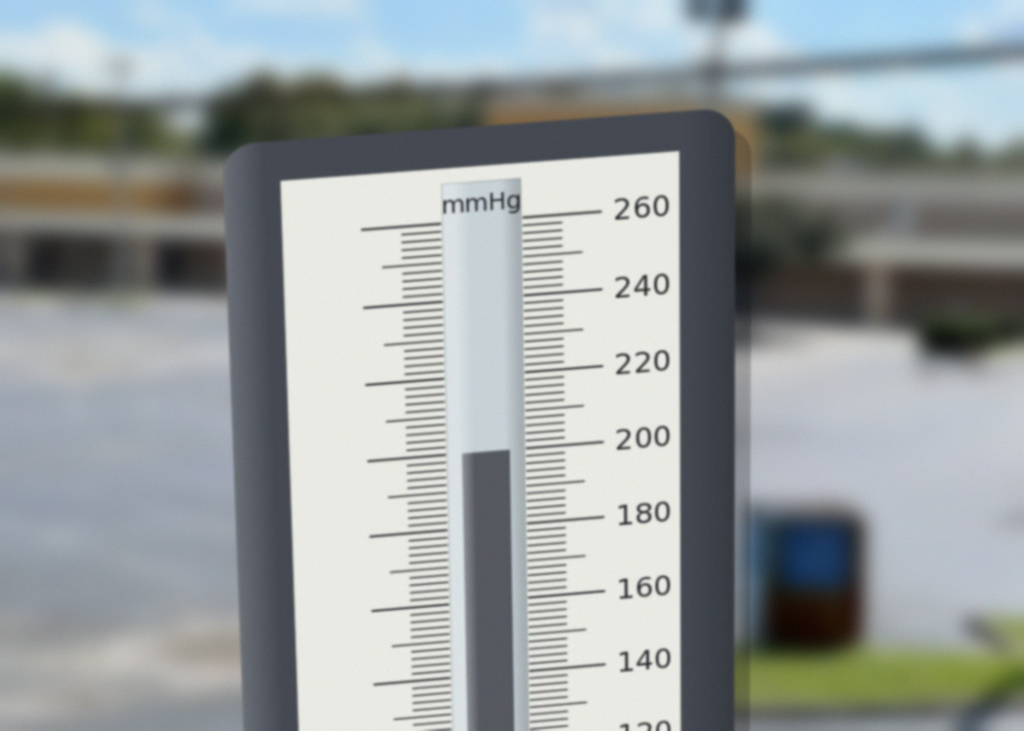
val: 200mmHg
